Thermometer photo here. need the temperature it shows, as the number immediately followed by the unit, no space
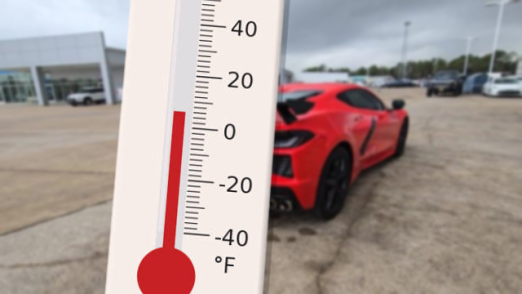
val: 6°F
